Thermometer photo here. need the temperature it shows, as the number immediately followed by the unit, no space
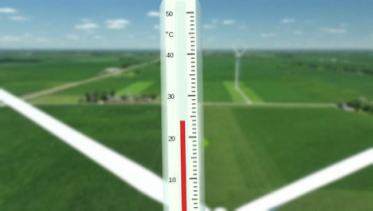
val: 24°C
